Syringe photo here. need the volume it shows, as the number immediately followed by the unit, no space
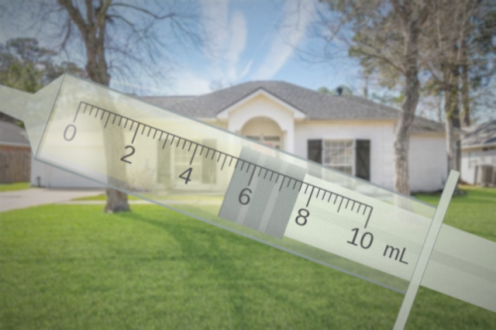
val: 5.4mL
